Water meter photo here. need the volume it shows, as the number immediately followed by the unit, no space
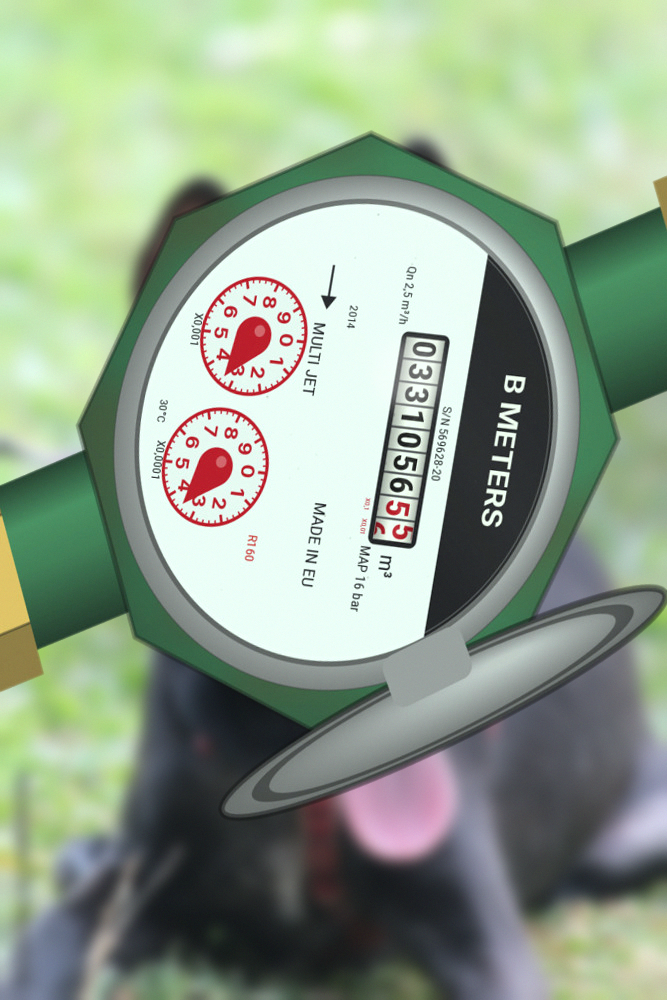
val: 331056.5533m³
